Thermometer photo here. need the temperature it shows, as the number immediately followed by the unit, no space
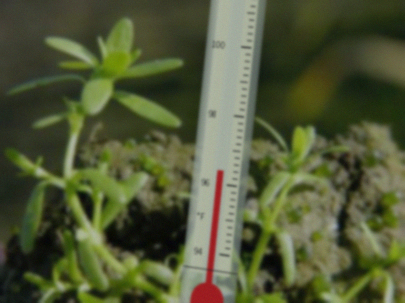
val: 96.4°F
